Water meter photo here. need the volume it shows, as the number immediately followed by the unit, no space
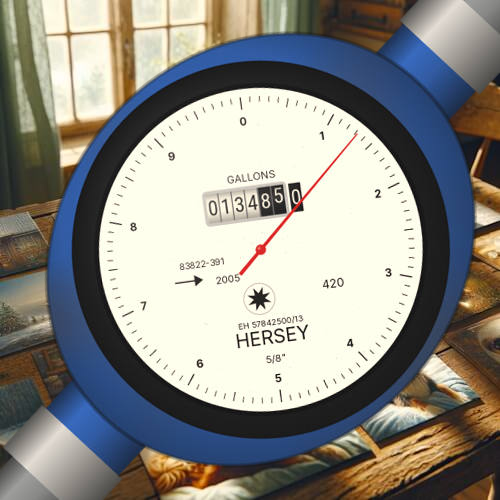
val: 134851.3gal
